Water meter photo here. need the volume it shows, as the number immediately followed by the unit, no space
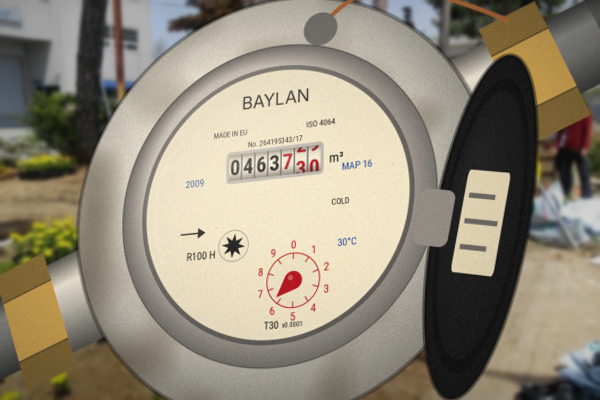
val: 463.7296m³
